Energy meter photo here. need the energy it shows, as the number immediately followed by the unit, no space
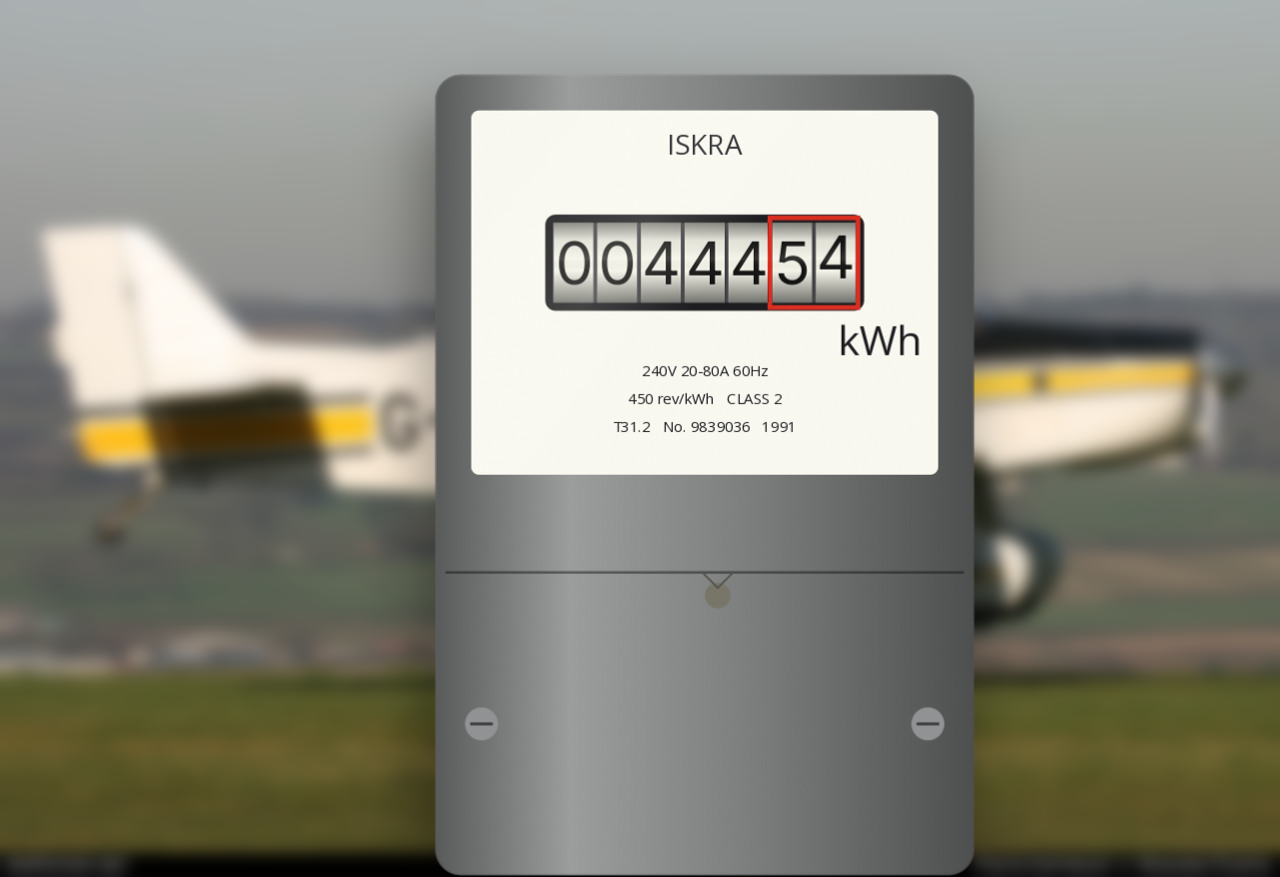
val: 444.54kWh
